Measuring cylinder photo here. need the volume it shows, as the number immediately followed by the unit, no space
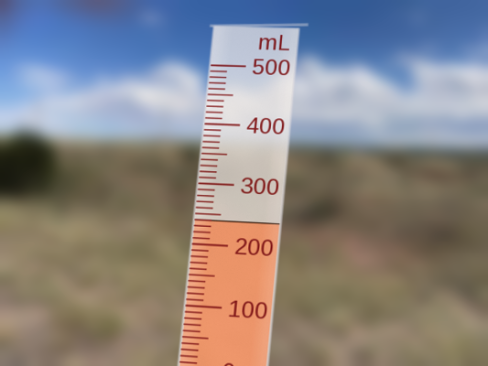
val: 240mL
